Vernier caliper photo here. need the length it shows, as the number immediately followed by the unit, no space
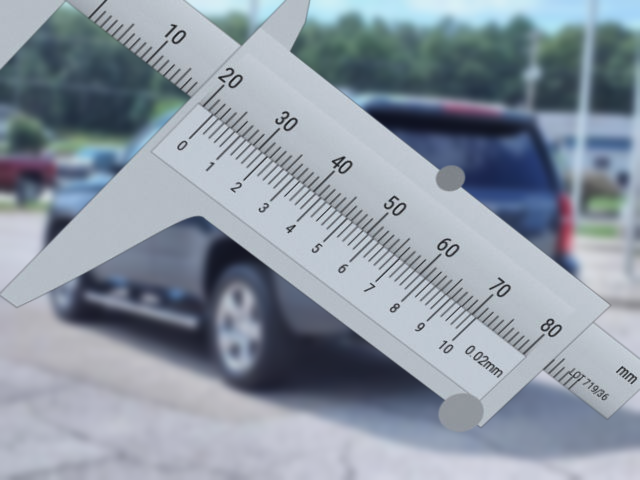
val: 21.8mm
